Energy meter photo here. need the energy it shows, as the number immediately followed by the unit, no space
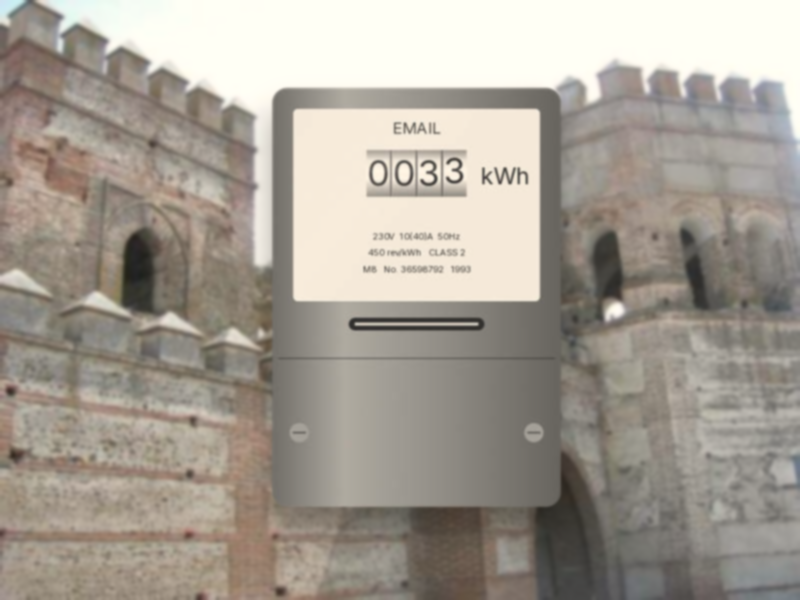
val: 33kWh
